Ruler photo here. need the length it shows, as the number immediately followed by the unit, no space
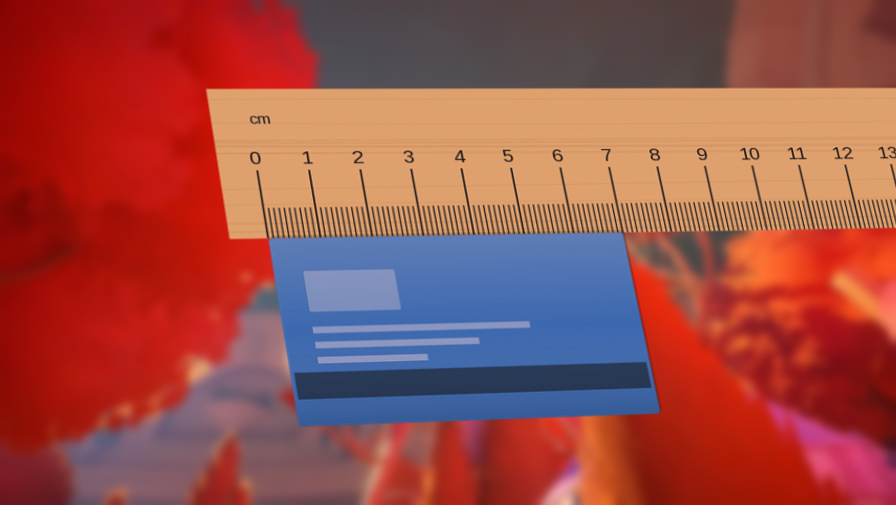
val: 7cm
